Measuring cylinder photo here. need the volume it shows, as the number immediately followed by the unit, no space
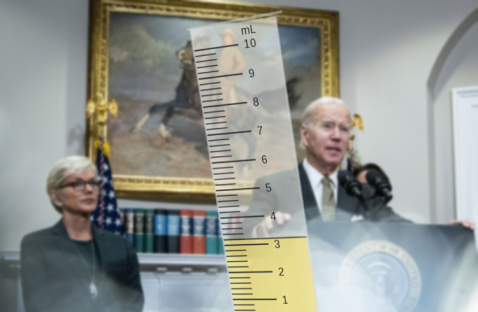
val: 3.2mL
